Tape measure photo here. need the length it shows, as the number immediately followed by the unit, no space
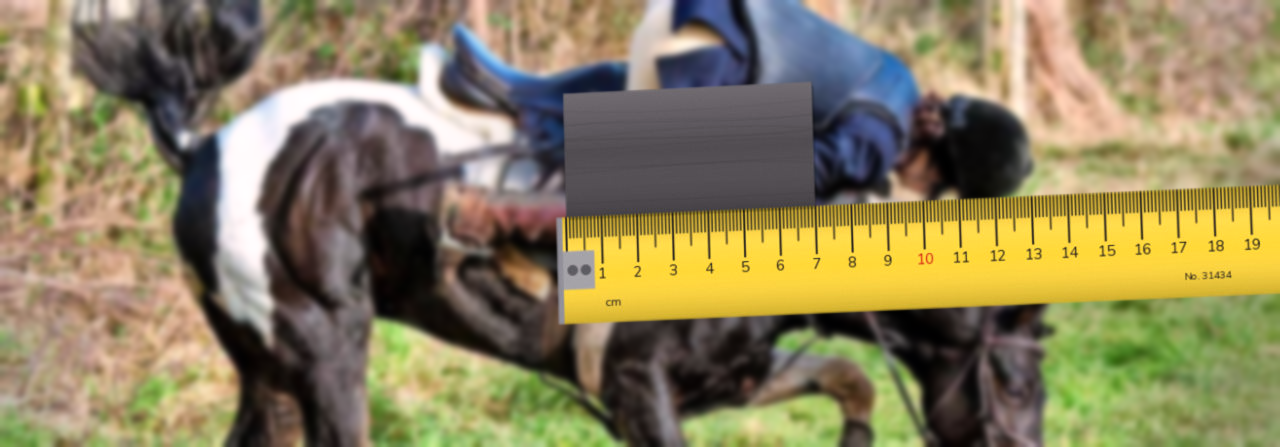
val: 7cm
